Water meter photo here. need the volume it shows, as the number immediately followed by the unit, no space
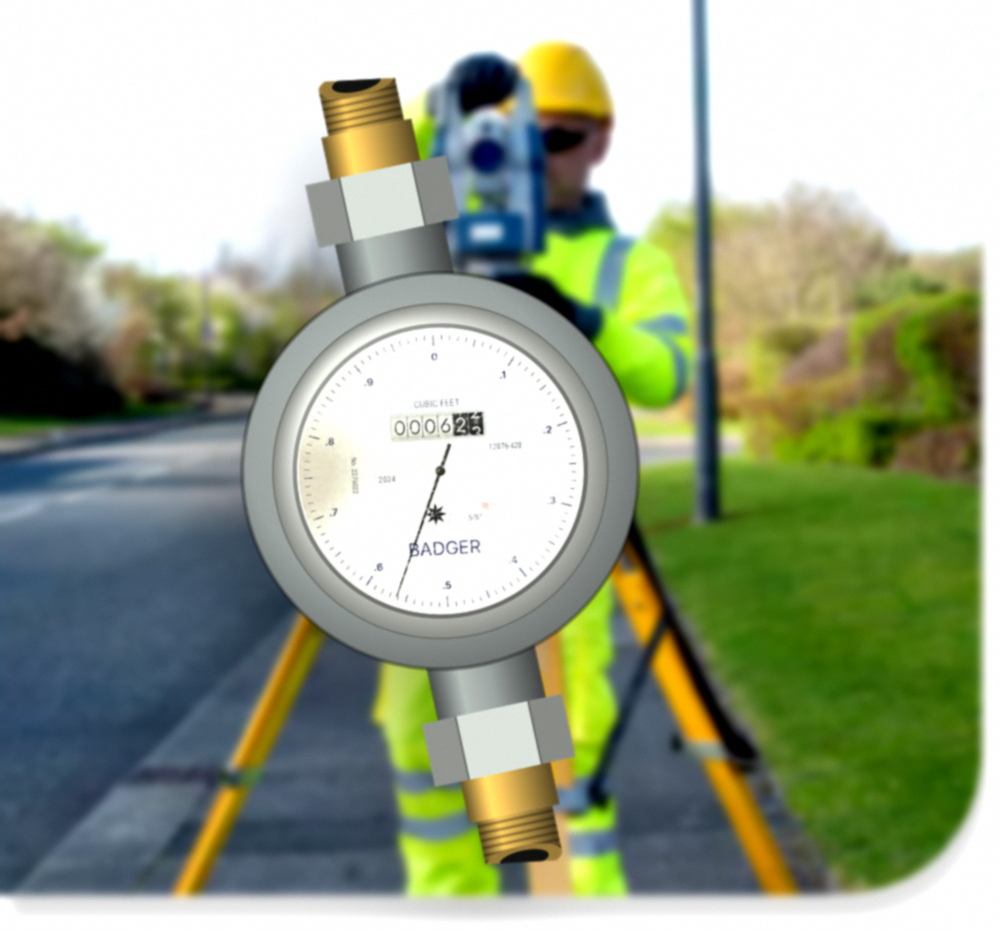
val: 622.56ft³
